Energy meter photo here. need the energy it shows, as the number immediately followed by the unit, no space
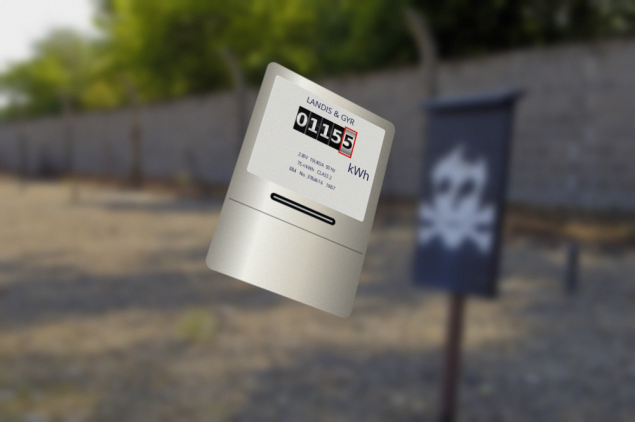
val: 115.5kWh
